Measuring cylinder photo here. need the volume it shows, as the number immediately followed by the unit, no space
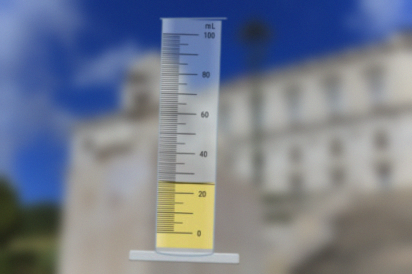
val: 25mL
